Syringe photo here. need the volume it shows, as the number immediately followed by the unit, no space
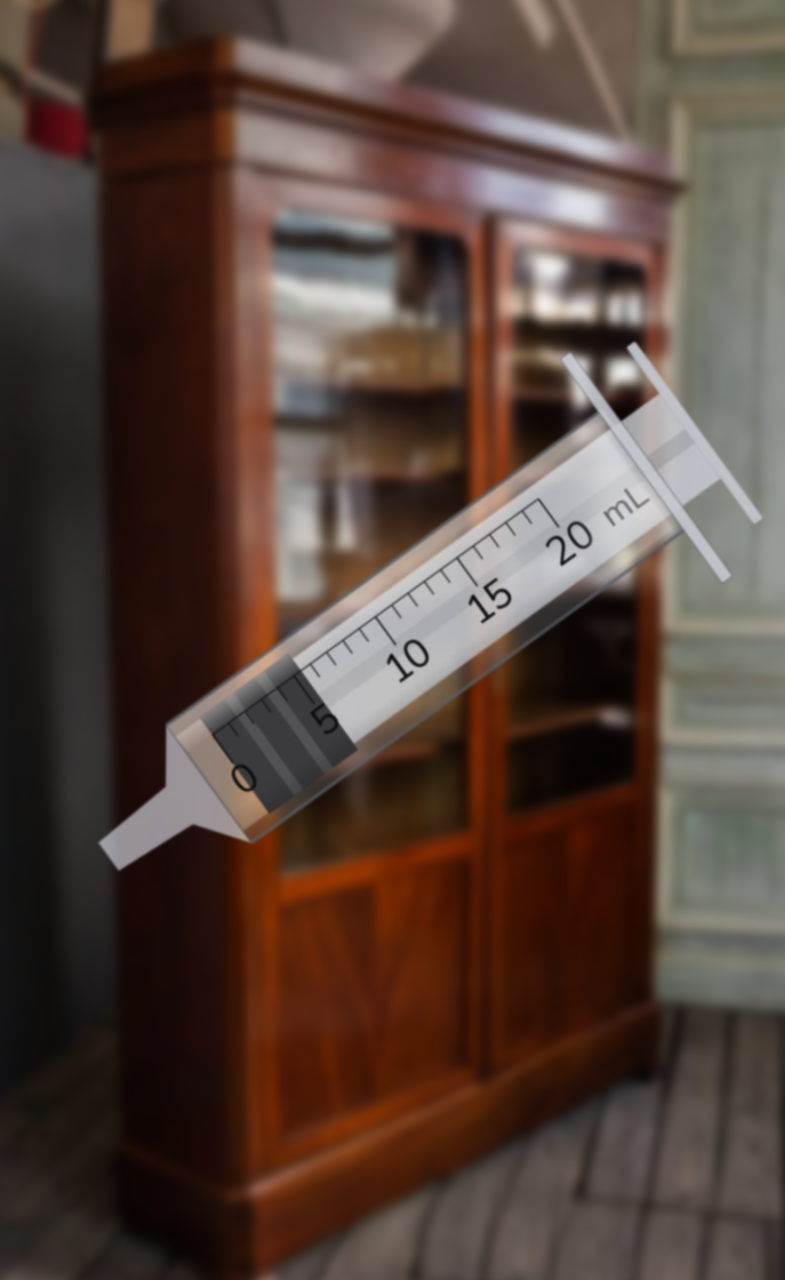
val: 0mL
